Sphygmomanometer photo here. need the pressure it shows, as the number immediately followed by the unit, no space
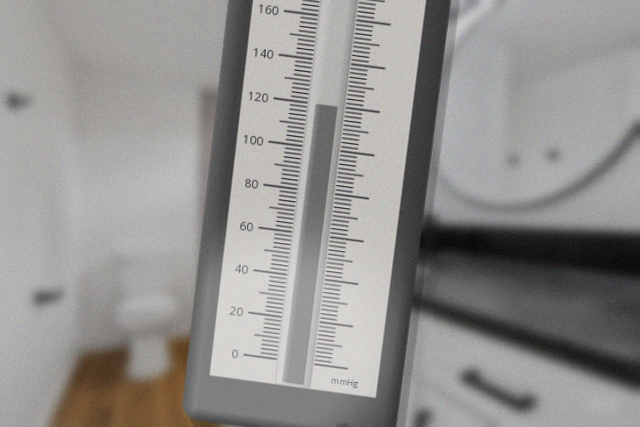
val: 120mmHg
